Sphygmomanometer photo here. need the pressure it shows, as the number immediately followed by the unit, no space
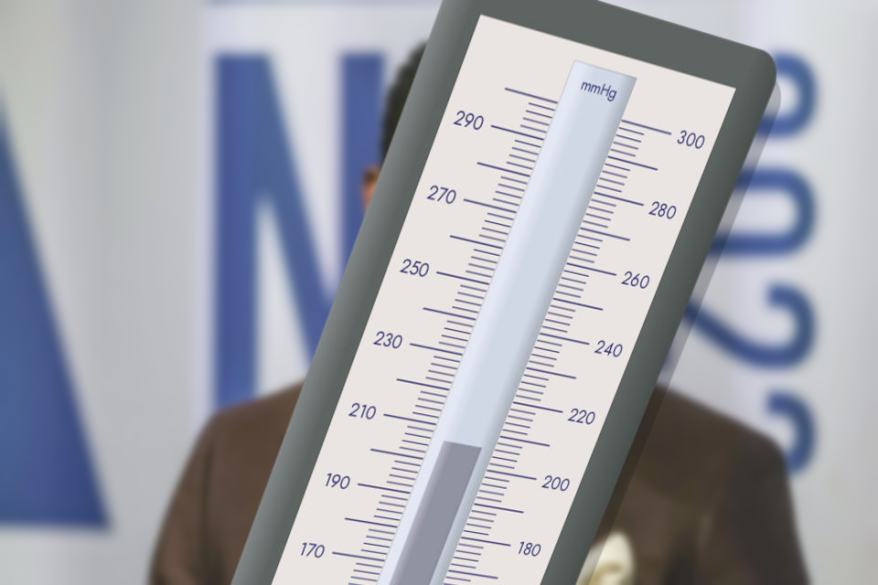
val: 206mmHg
